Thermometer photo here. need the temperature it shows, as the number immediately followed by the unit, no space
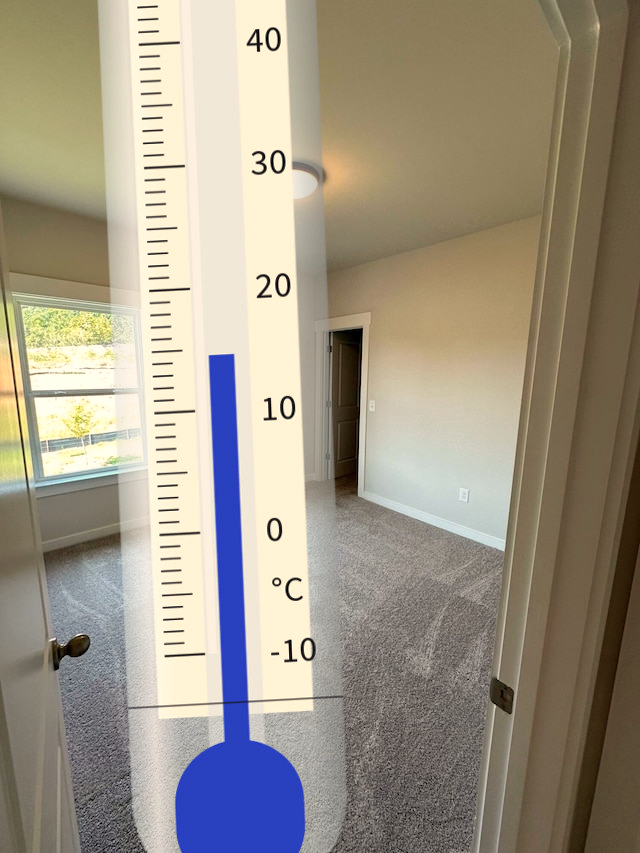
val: 14.5°C
